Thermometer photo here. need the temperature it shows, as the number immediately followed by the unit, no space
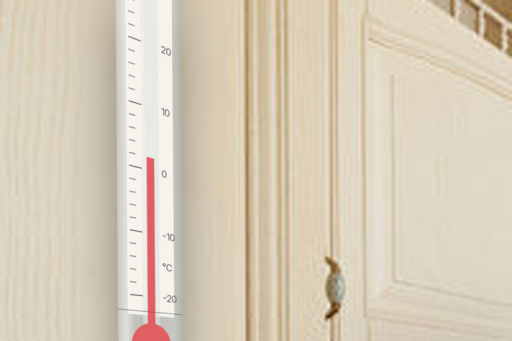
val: 2°C
